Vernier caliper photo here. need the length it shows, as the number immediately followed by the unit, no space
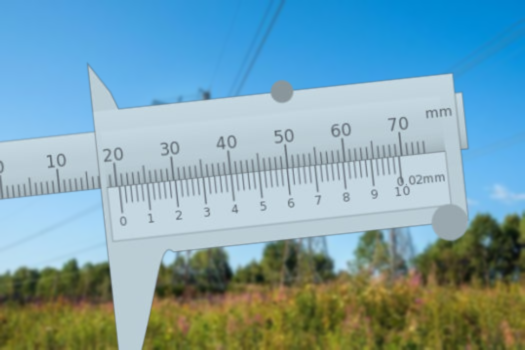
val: 20.5mm
